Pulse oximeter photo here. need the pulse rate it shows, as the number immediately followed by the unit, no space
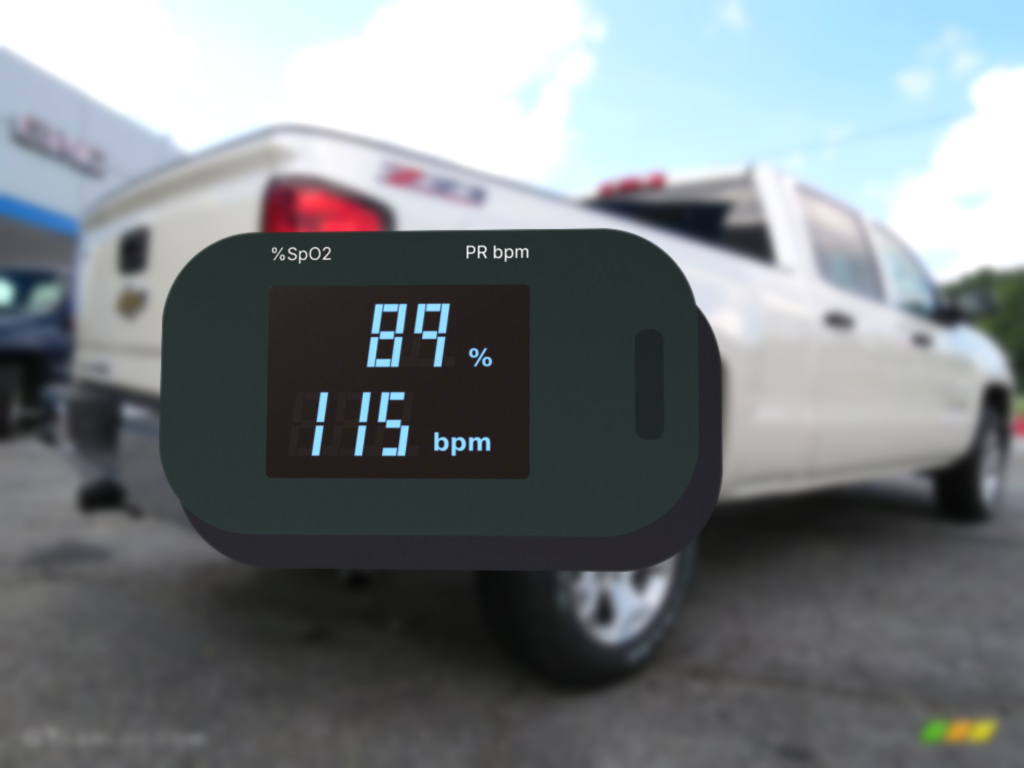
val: 115bpm
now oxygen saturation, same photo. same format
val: 89%
